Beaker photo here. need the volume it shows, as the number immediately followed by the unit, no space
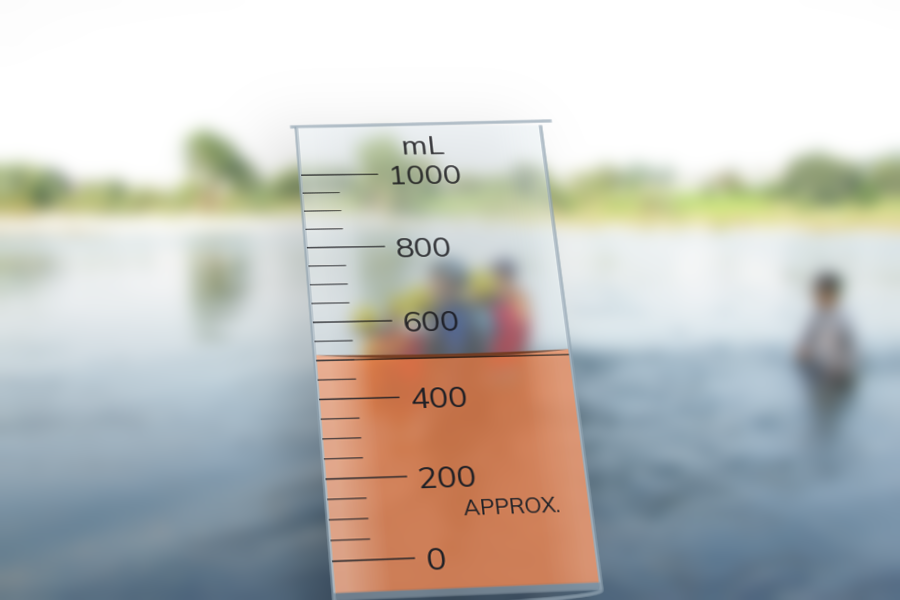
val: 500mL
